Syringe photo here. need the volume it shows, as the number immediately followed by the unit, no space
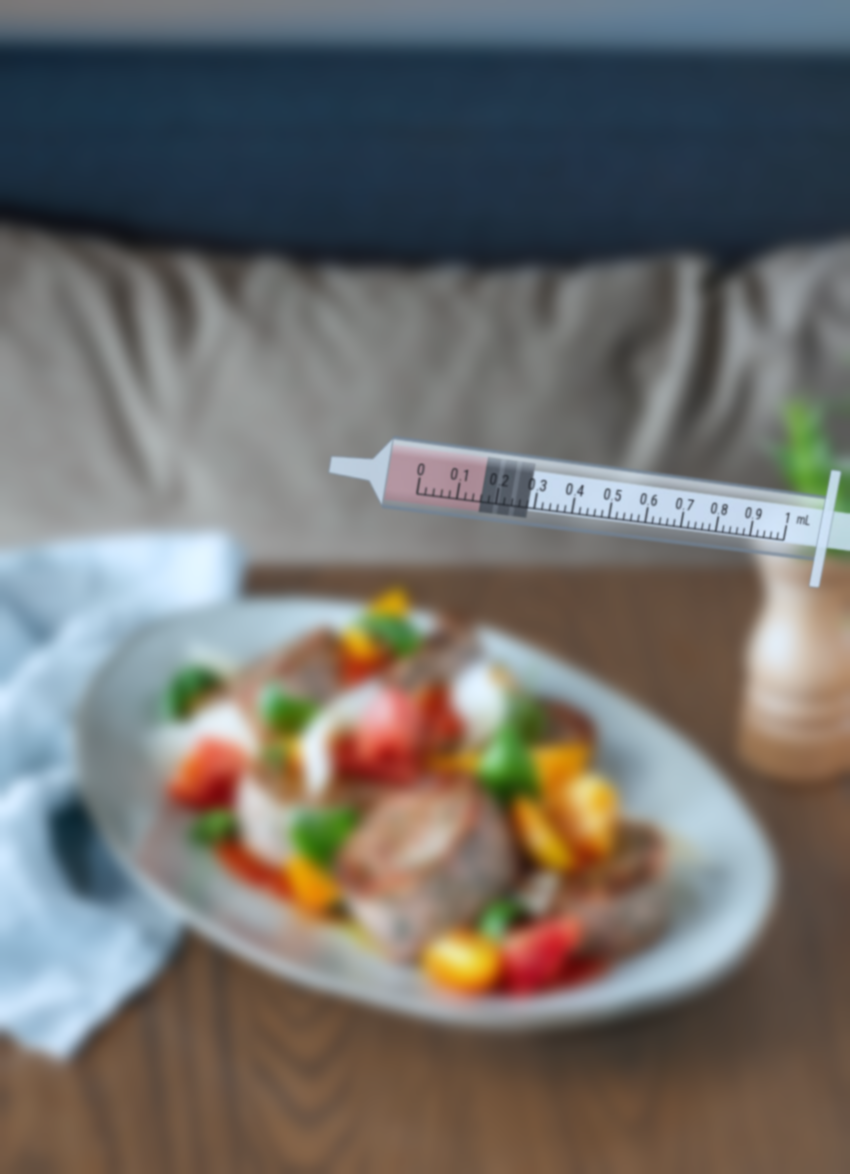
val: 0.16mL
